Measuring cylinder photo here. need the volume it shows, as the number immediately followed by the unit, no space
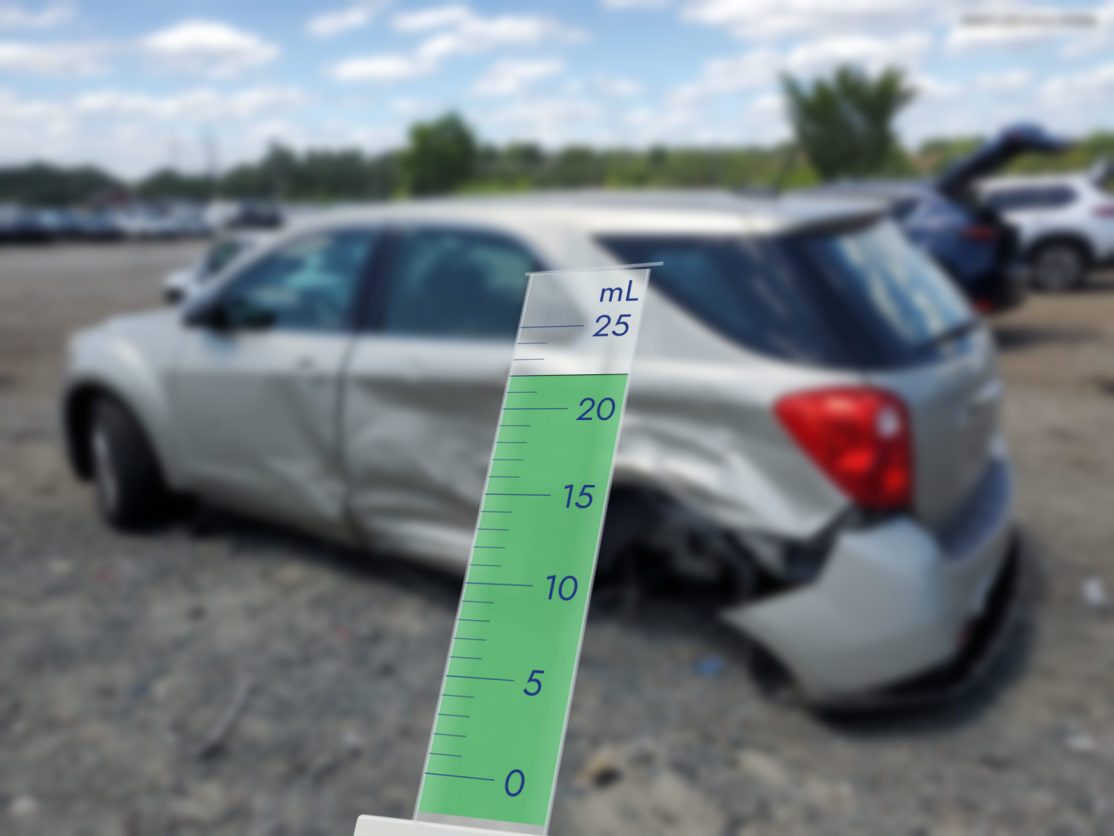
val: 22mL
